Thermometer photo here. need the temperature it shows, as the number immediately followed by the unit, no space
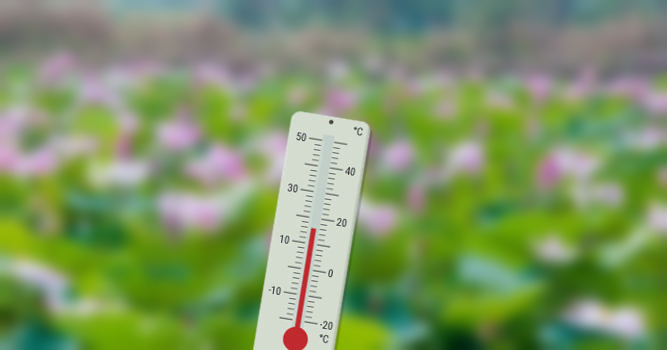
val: 16°C
